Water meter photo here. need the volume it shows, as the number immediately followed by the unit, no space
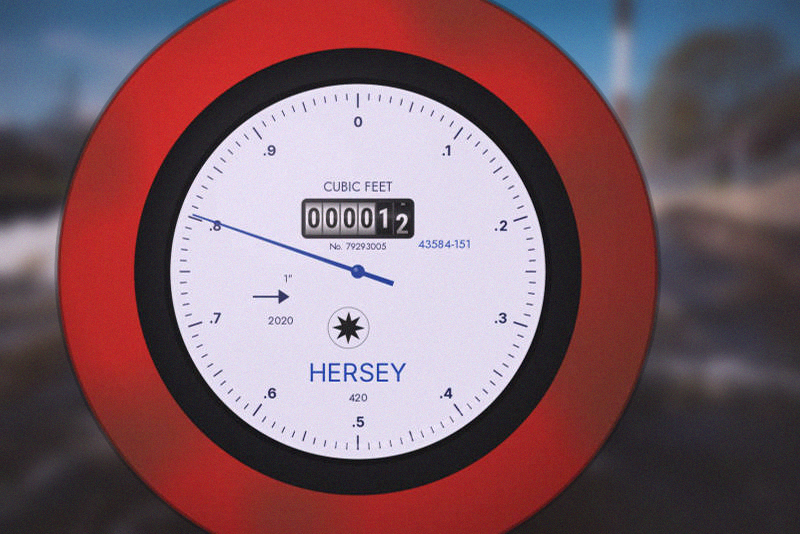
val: 11.80ft³
